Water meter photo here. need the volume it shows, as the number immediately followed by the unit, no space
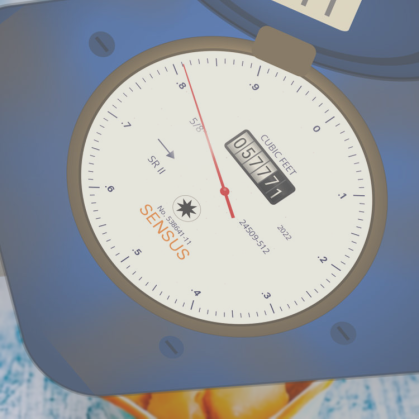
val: 57770.81ft³
